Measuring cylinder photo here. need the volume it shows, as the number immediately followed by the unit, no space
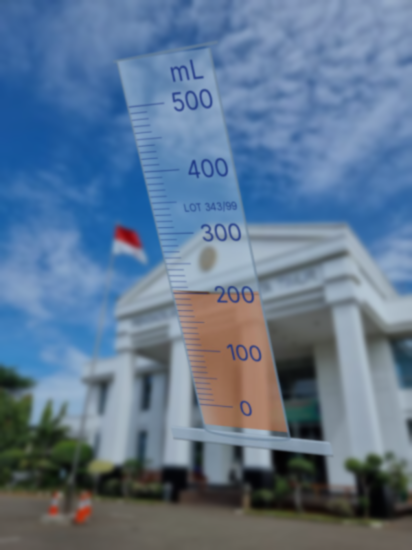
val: 200mL
